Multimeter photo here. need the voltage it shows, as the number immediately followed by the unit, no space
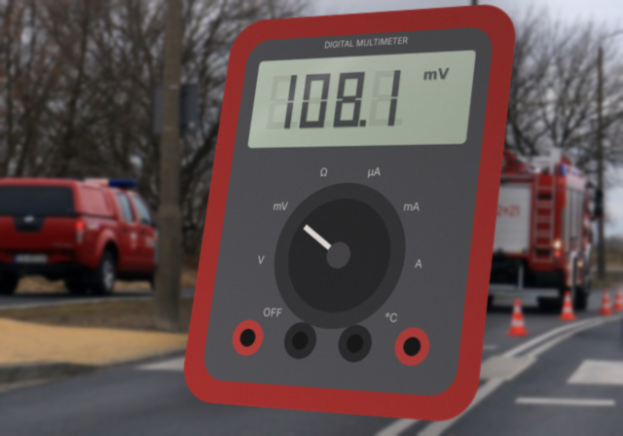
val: 108.1mV
